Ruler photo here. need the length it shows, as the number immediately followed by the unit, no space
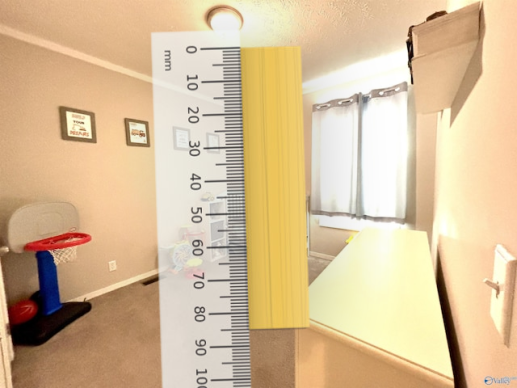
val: 85mm
